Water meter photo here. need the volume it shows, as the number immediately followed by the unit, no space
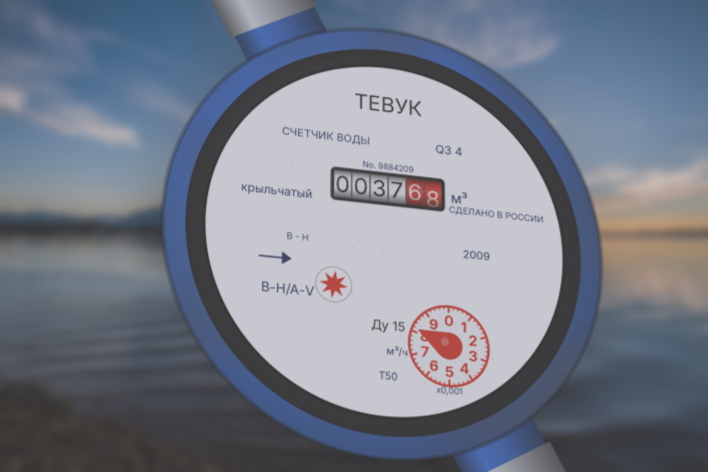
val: 37.678m³
